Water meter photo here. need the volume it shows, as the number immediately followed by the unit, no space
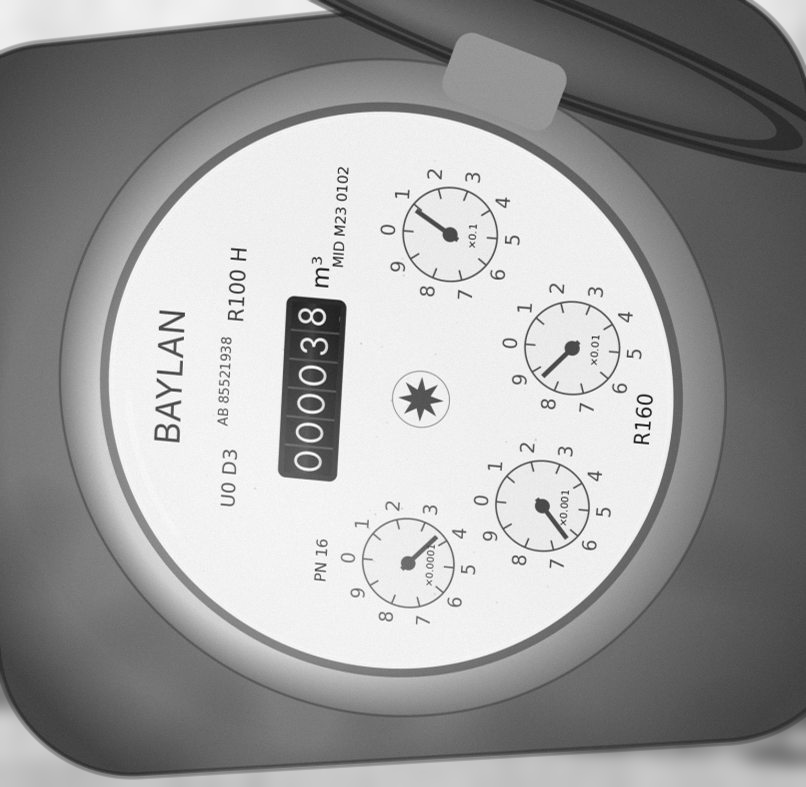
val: 38.0863m³
